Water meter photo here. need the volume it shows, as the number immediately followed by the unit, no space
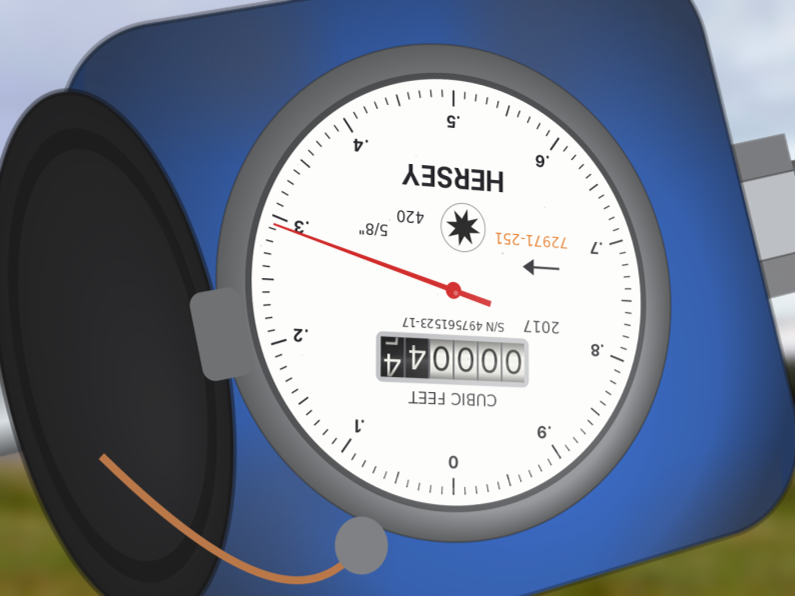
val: 44.29ft³
